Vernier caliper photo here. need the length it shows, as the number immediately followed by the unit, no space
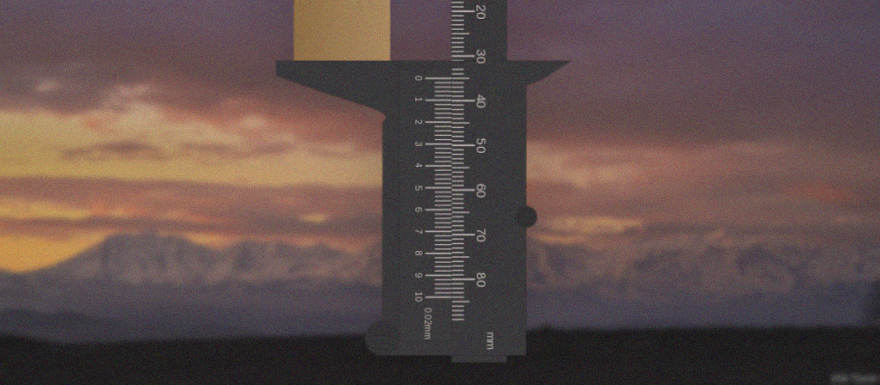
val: 35.0mm
